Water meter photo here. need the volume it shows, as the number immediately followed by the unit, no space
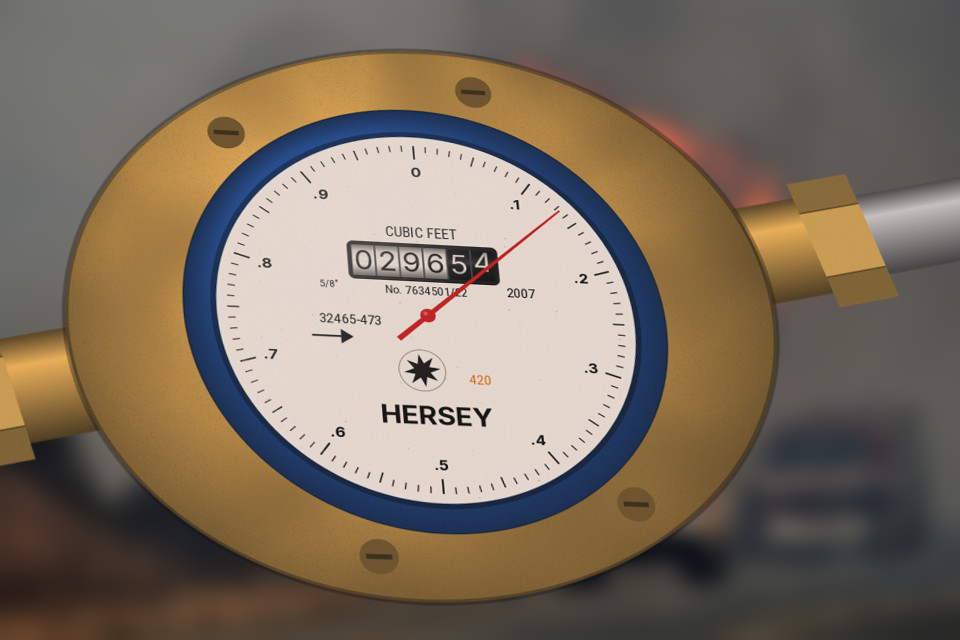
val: 29654.13ft³
